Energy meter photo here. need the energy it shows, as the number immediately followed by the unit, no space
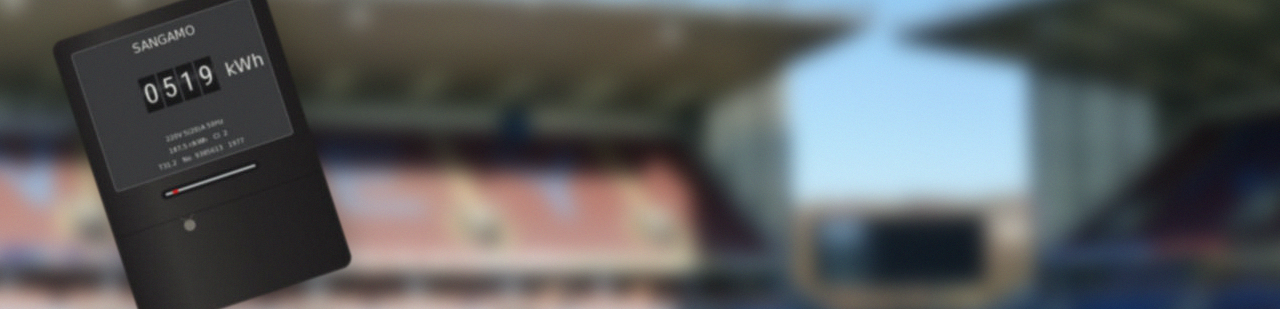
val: 519kWh
